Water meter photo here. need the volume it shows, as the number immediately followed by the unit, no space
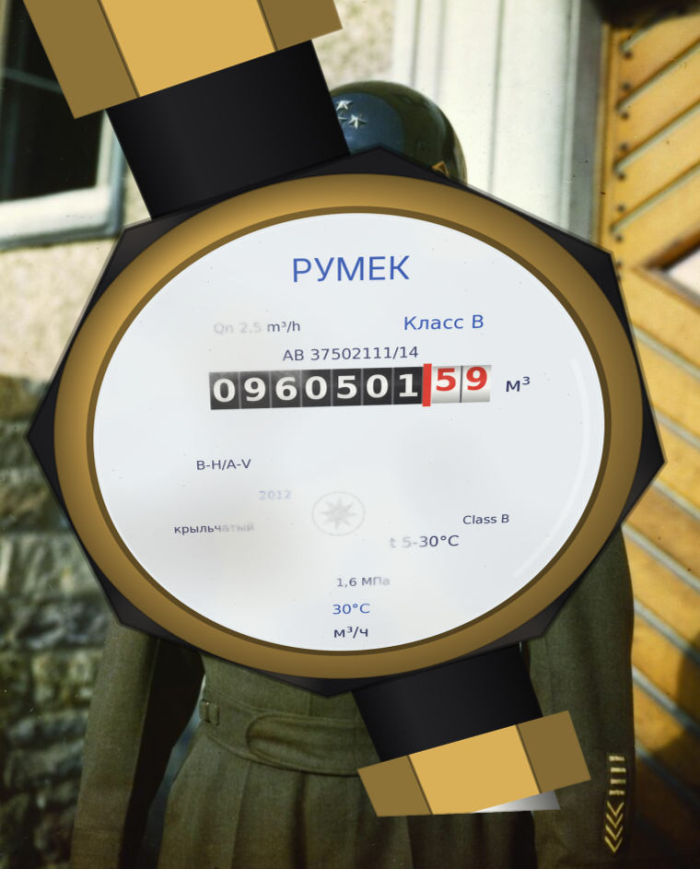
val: 960501.59m³
